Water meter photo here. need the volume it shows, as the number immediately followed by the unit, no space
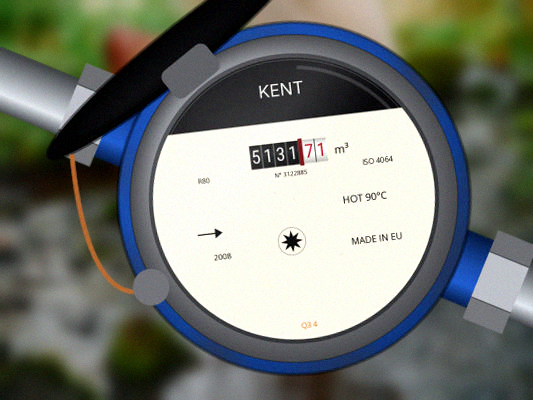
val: 5131.71m³
